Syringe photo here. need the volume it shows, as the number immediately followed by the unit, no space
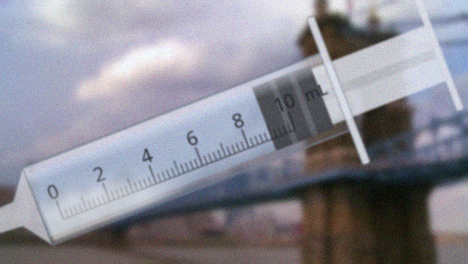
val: 9mL
